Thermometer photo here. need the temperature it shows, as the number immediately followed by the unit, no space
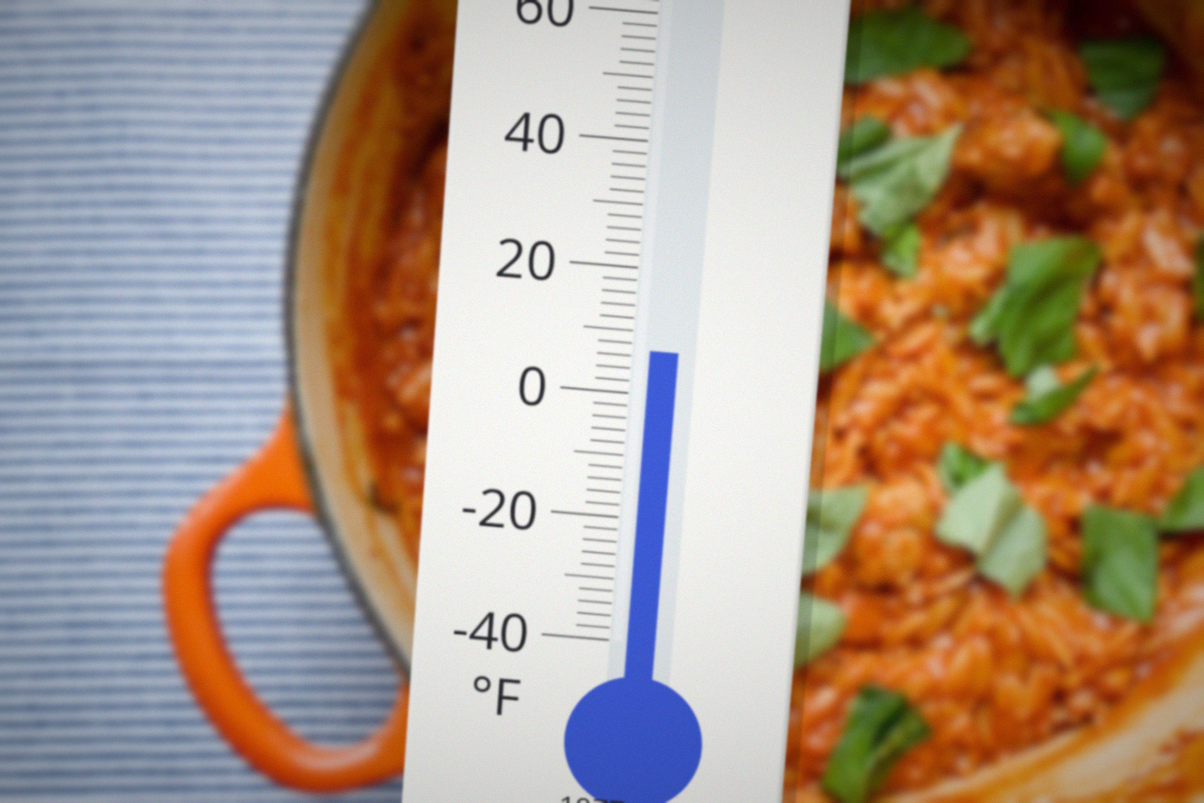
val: 7°F
